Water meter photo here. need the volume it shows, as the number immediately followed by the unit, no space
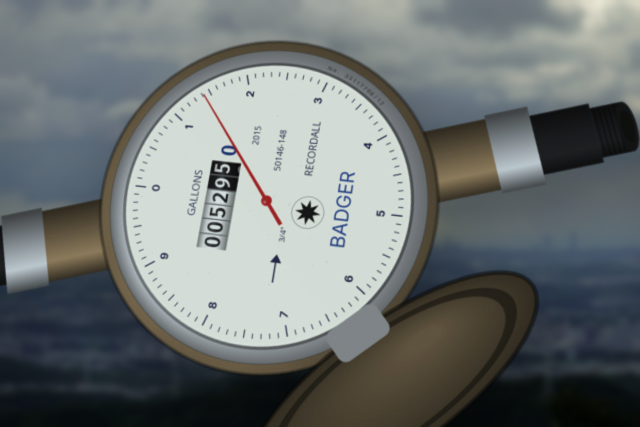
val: 52951.4gal
